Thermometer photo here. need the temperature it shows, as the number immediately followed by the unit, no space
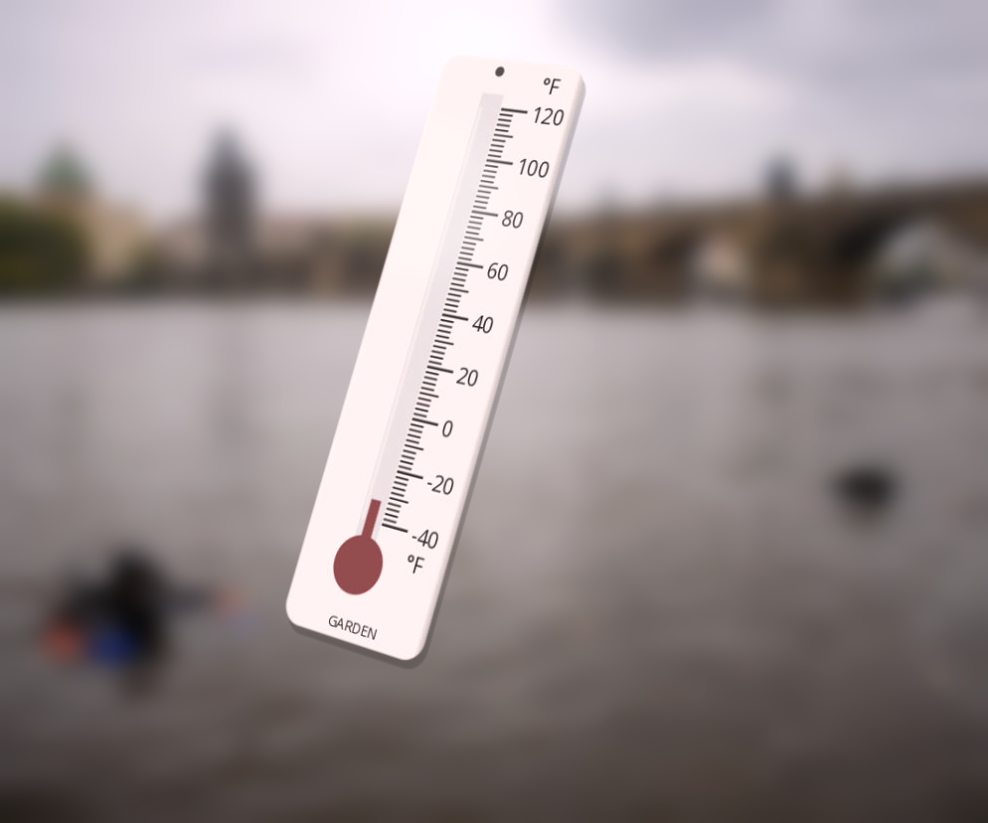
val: -32°F
